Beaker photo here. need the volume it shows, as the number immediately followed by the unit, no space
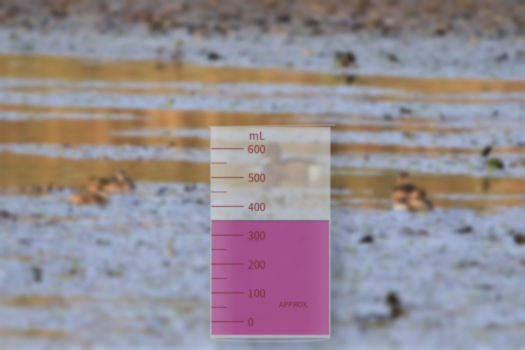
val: 350mL
